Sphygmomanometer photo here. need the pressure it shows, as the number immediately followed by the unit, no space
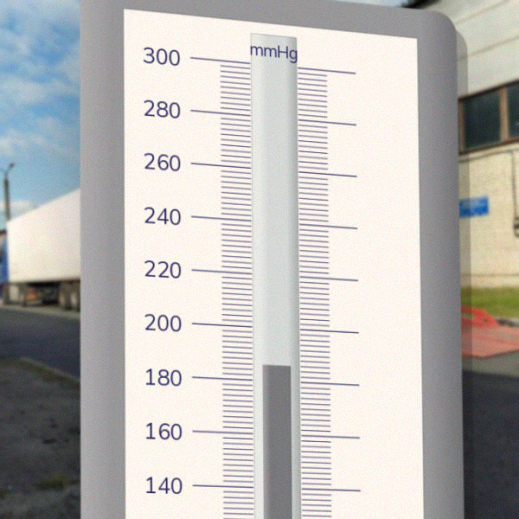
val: 186mmHg
